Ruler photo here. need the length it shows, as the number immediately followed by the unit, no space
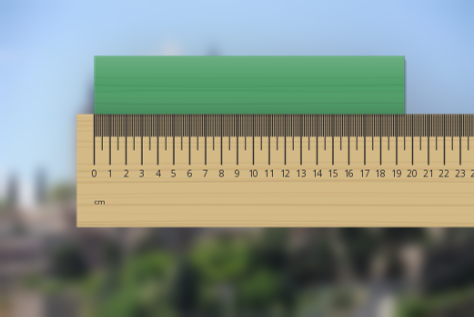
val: 19.5cm
